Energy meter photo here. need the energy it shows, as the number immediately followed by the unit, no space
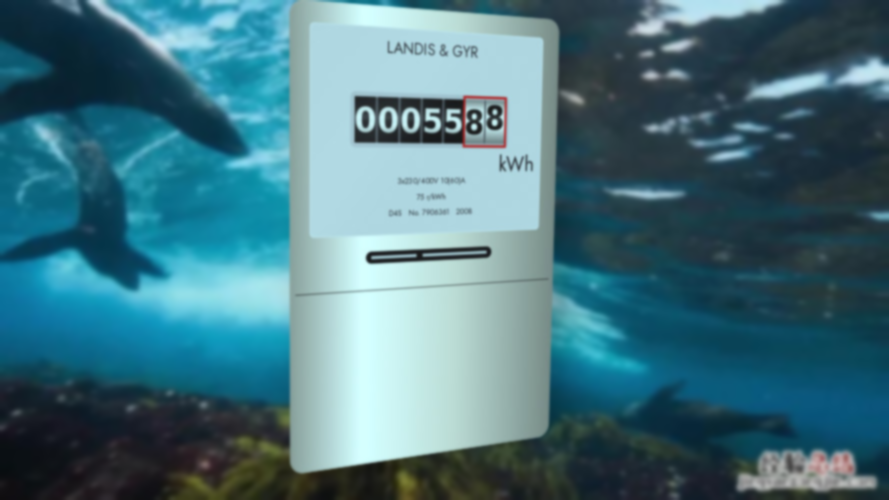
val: 55.88kWh
